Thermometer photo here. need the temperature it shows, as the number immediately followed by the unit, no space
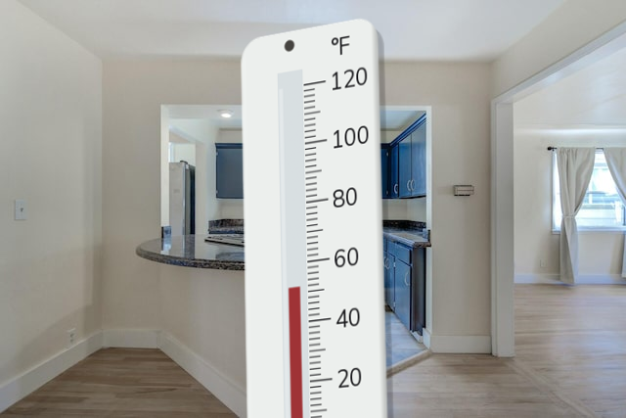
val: 52°F
